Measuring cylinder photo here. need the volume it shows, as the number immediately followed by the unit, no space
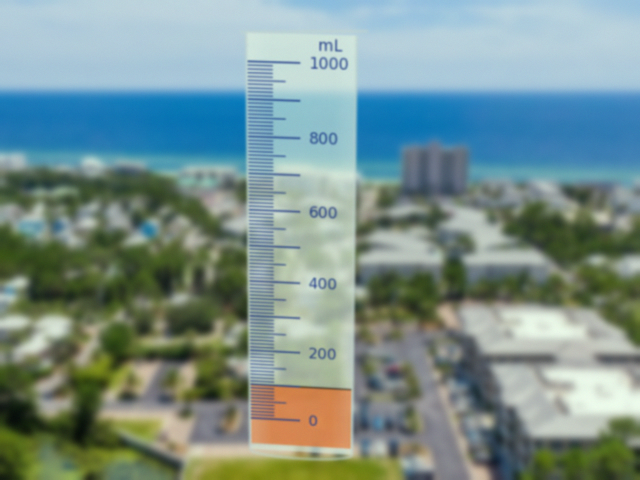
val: 100mL
